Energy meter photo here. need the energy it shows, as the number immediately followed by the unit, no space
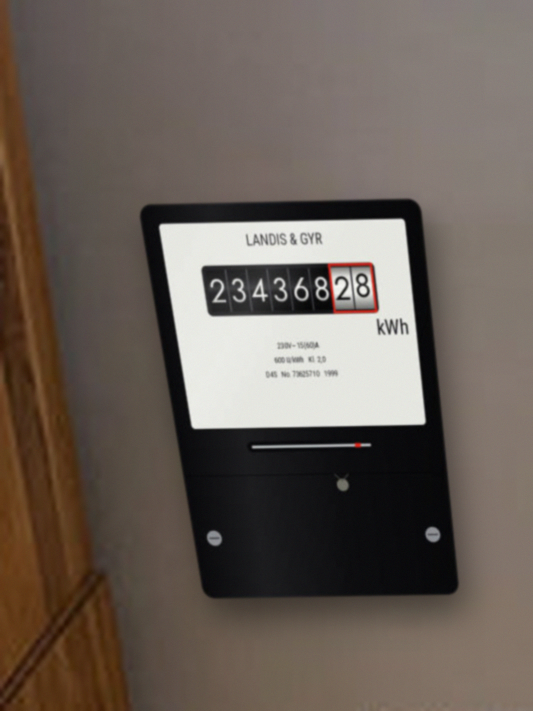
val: 234368.28kWh
